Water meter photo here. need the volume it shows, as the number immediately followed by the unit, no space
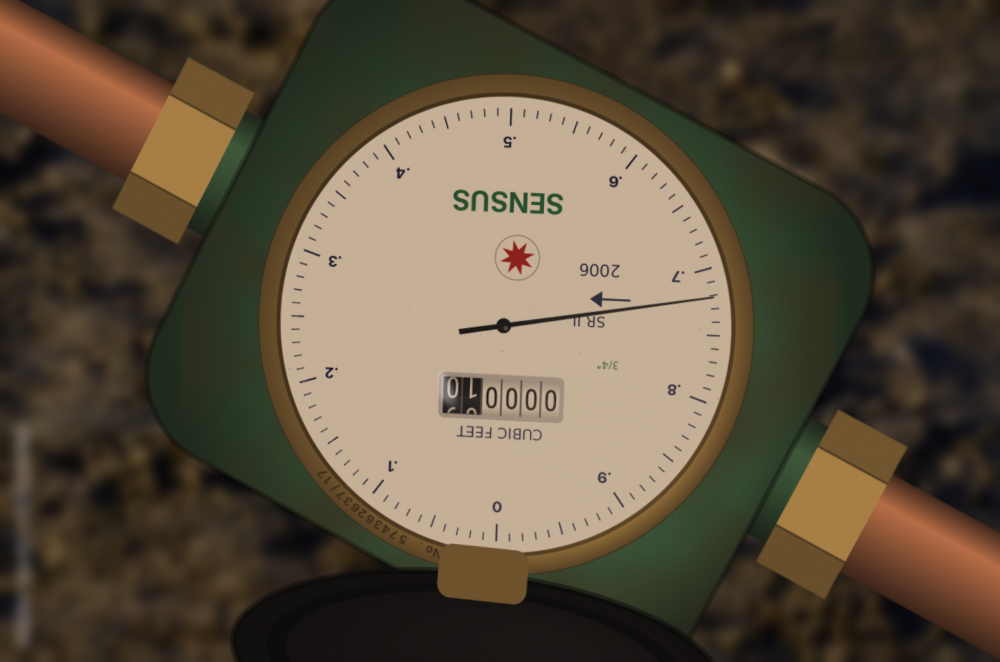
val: 9.72ft³
